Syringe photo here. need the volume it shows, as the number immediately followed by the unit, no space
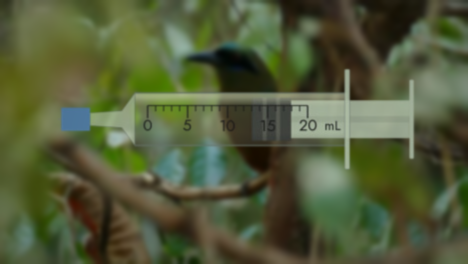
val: 13mL
